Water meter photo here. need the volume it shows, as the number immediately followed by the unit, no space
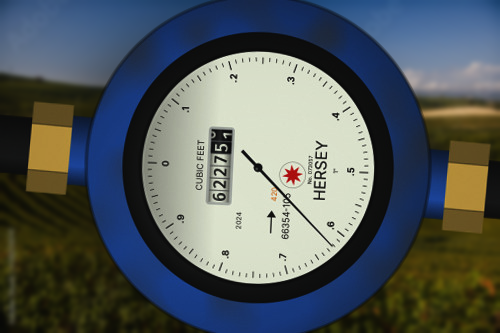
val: 622750.62ft³
